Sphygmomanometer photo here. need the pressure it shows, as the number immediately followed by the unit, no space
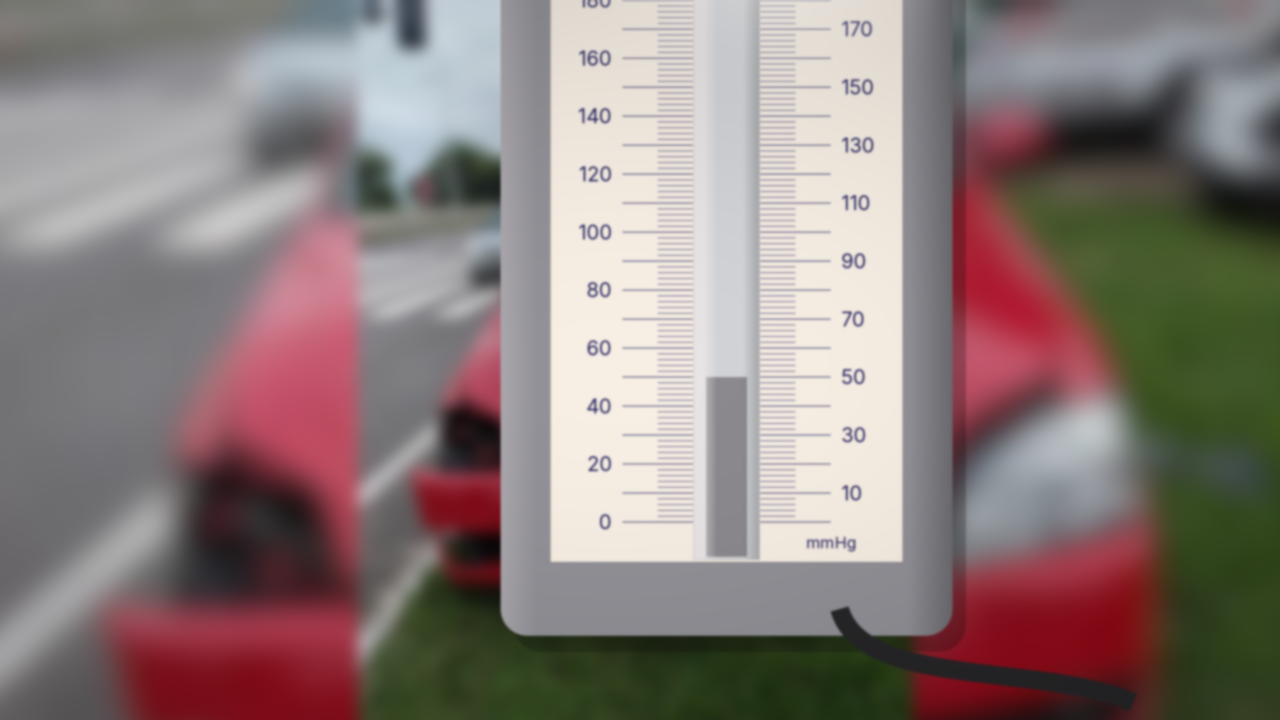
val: 50mmHg
